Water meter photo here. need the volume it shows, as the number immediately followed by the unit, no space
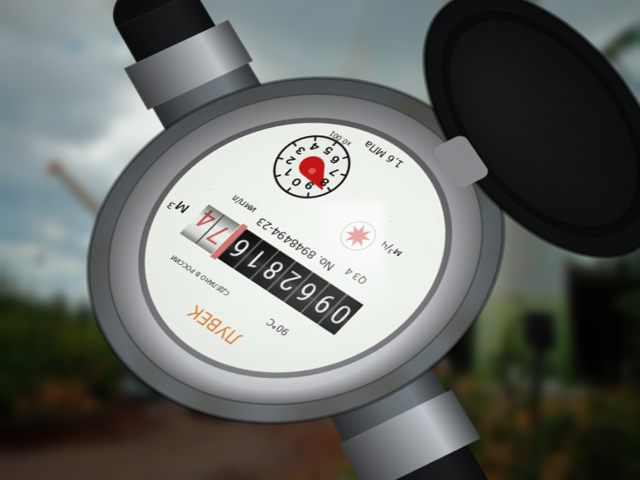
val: 962816.738m³
